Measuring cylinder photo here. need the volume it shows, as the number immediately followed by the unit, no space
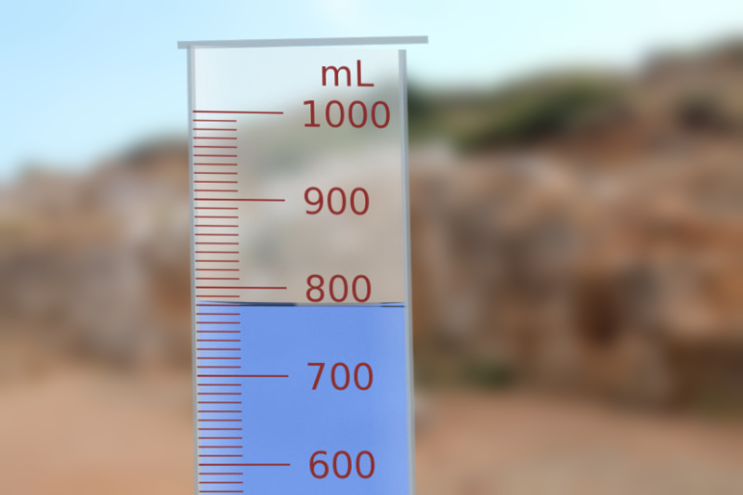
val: 780mL
